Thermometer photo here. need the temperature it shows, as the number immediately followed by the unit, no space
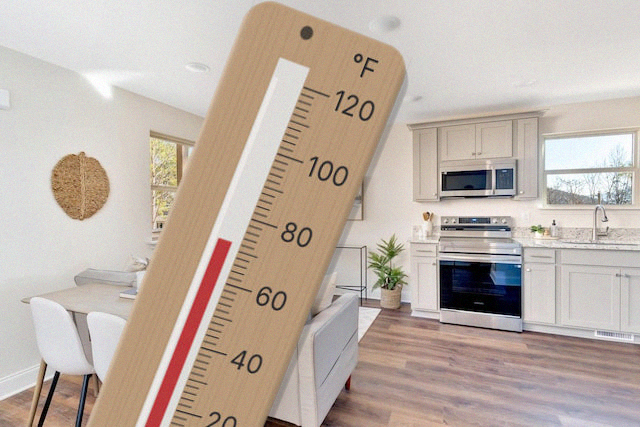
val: 72°F
